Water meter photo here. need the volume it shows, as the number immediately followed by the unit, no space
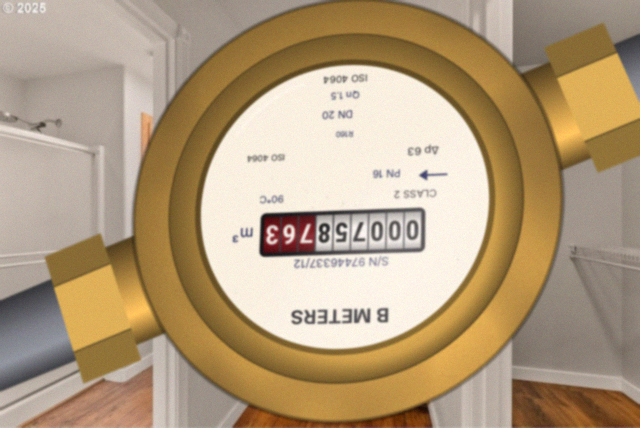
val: 758.763m³
